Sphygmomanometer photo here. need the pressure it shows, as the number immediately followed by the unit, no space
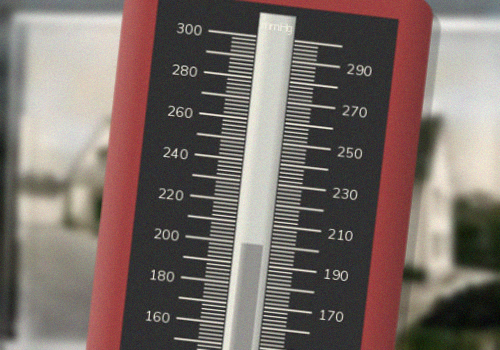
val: 200mmHg
